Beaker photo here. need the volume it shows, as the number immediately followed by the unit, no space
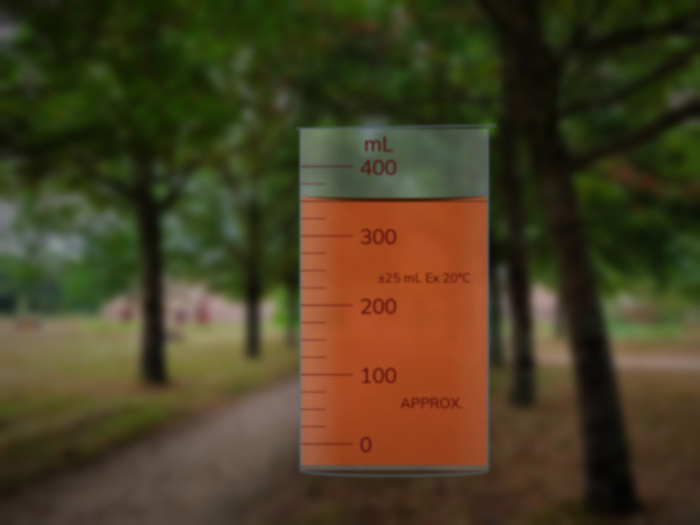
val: 350mL
